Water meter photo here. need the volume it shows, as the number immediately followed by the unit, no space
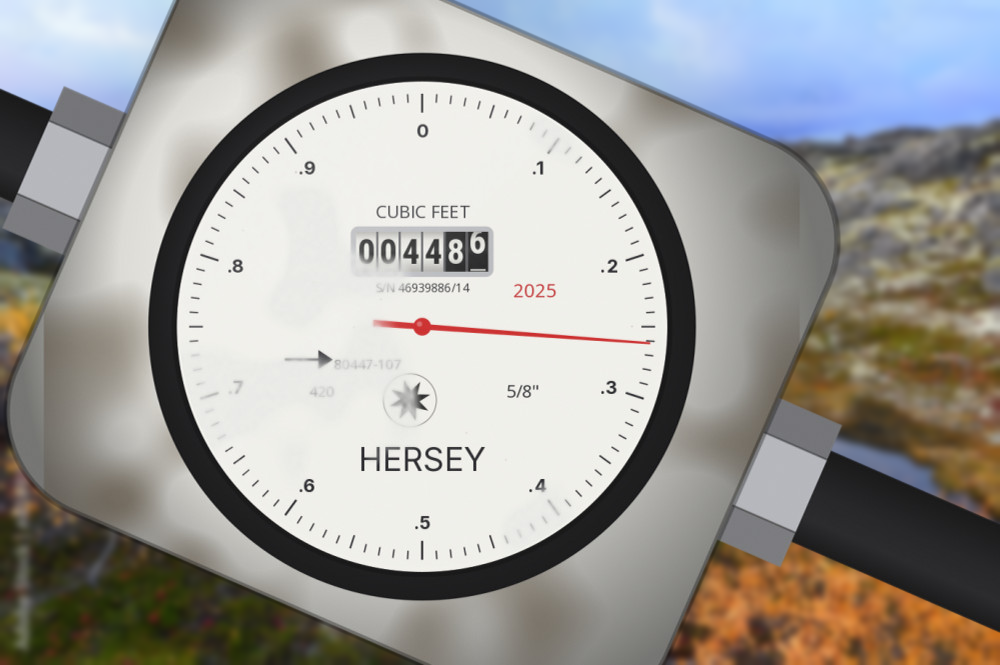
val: 4486.26ft³
